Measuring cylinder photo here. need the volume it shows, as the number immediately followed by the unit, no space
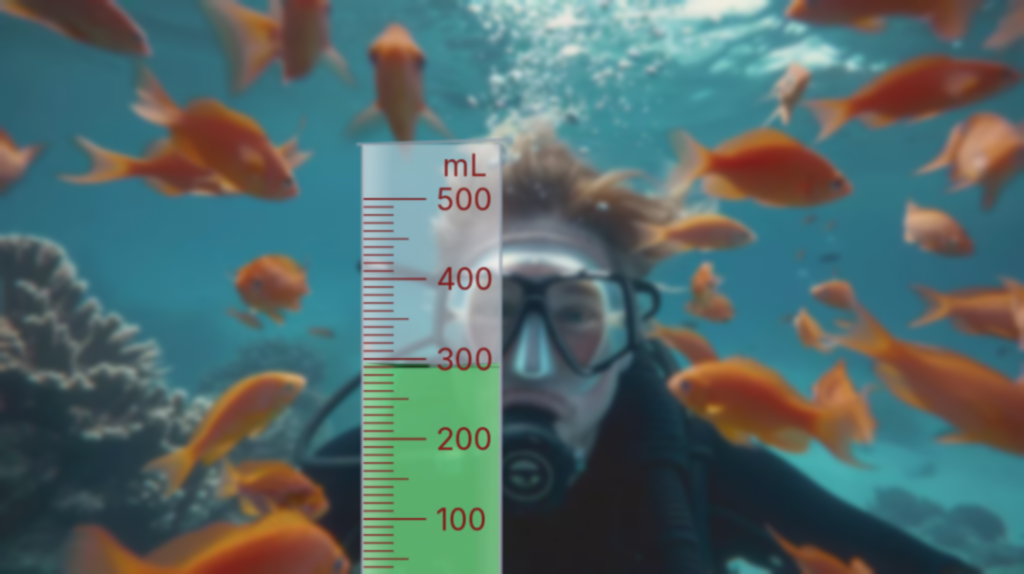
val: 290mL
